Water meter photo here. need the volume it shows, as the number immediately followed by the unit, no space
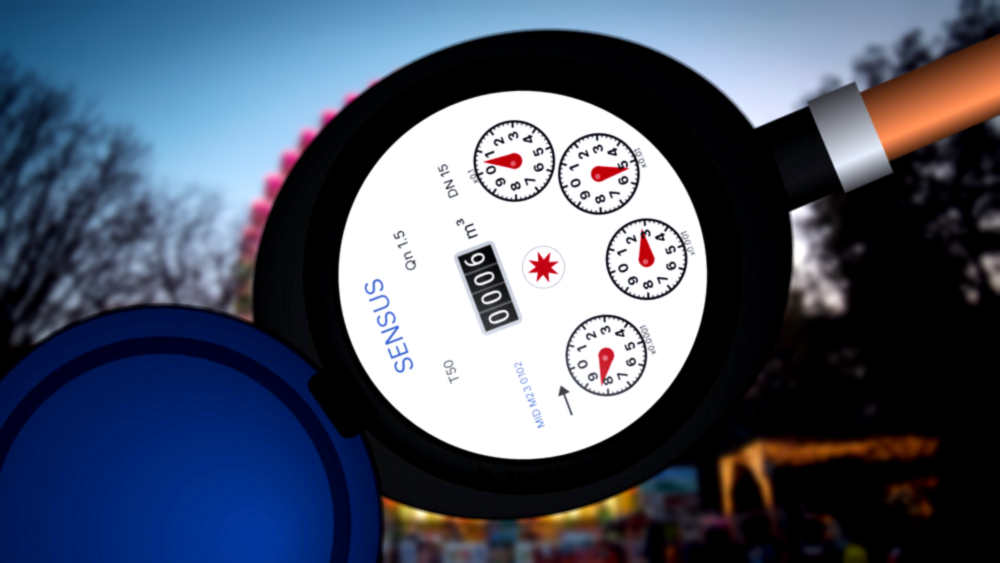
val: 6.0528m³
